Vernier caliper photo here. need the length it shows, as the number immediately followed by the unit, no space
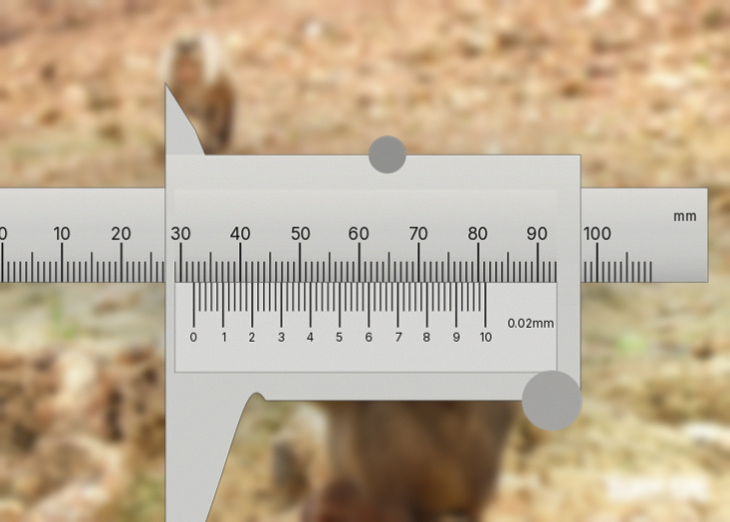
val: 32.2mm
